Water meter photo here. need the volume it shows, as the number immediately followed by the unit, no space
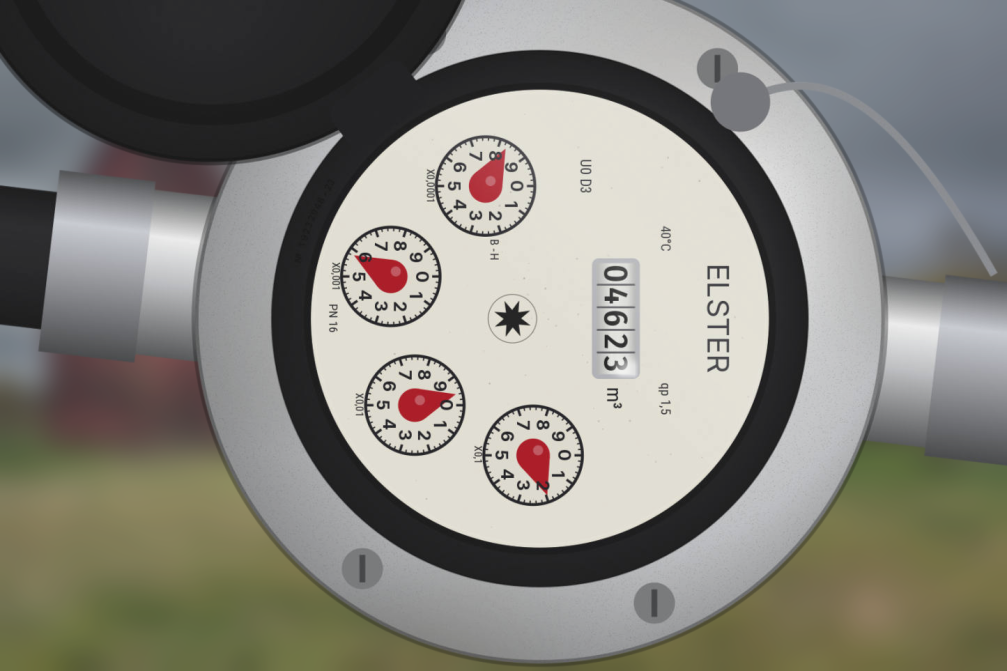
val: 4623.1958m³
